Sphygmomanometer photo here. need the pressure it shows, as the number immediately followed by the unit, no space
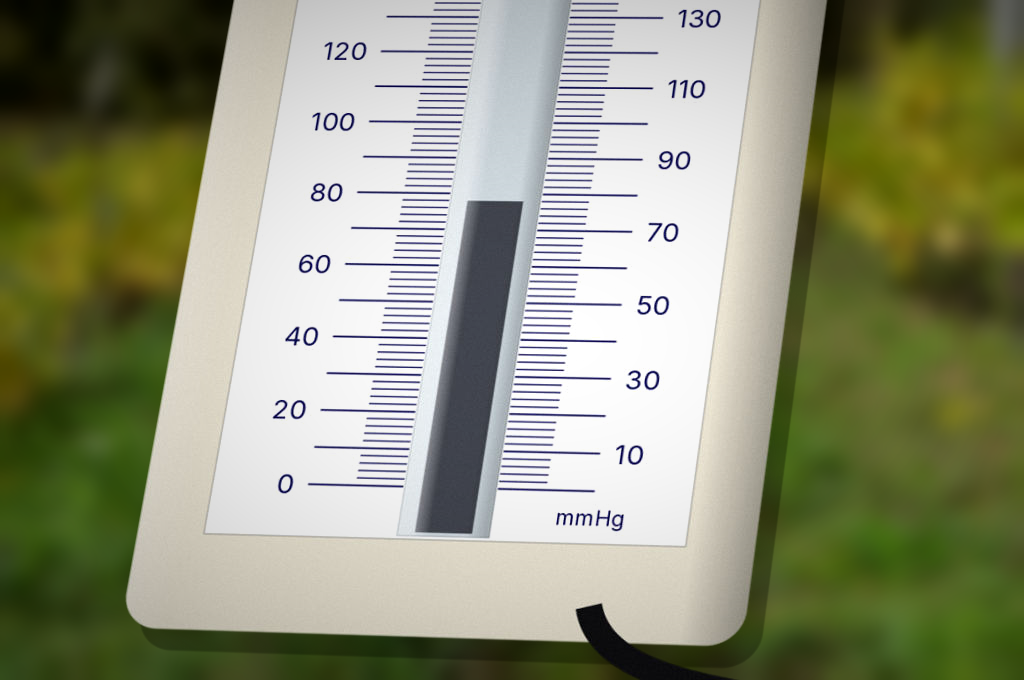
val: 78mmHg
